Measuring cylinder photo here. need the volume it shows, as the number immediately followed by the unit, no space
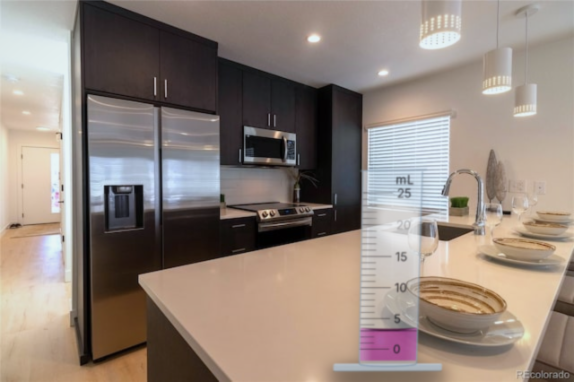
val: 3mL
